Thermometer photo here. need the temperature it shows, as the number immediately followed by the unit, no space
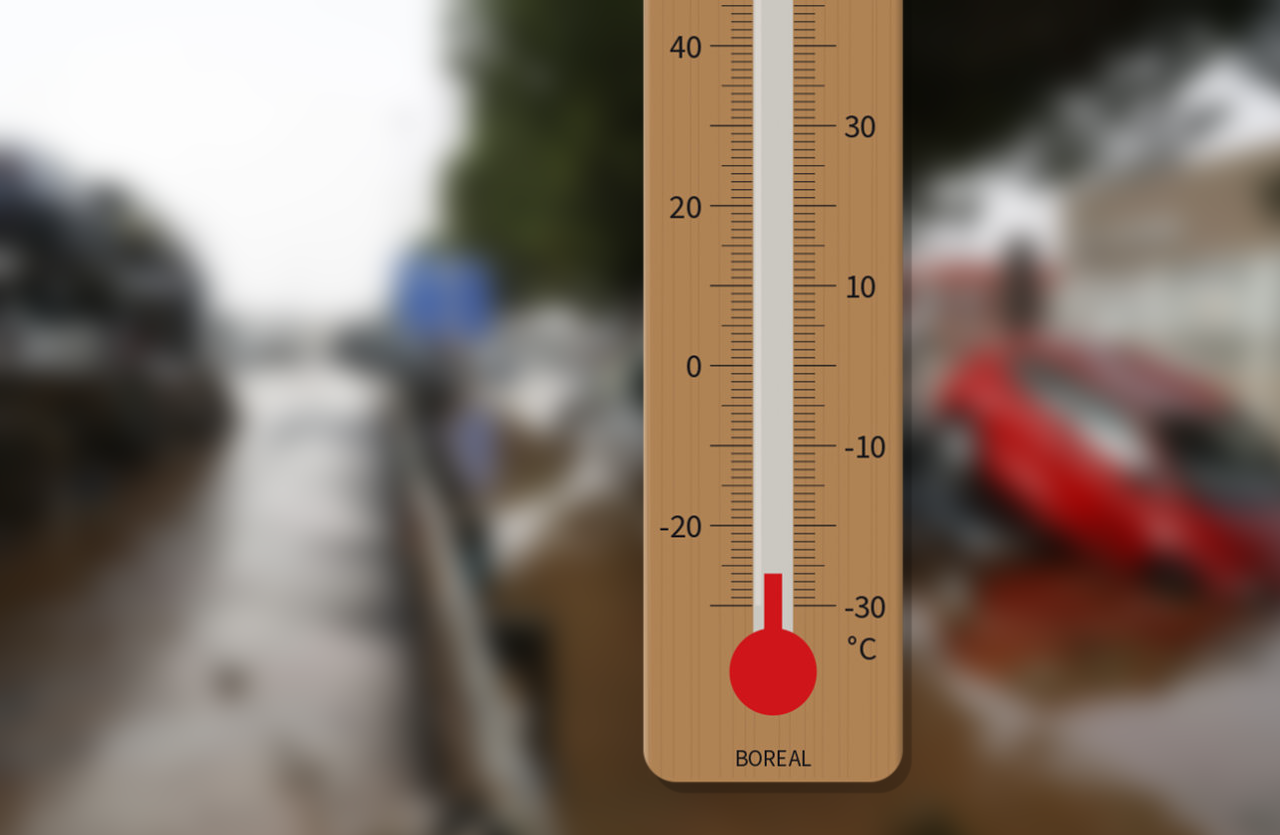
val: -26°C
